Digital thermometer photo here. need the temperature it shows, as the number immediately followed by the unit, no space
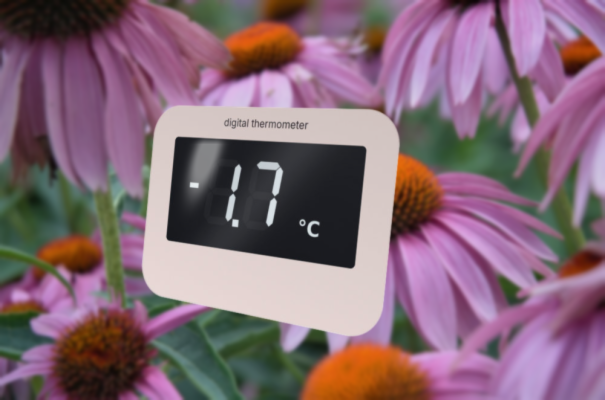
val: -1.7°C
